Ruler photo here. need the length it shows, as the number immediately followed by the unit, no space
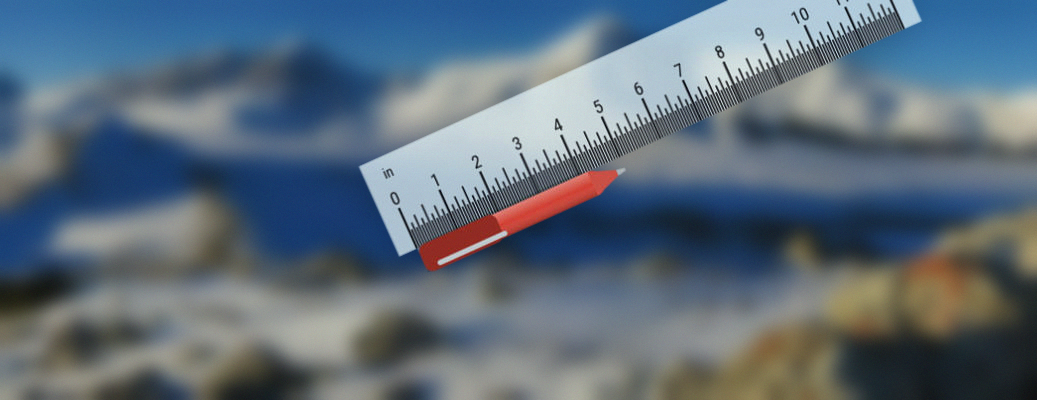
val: 5in
